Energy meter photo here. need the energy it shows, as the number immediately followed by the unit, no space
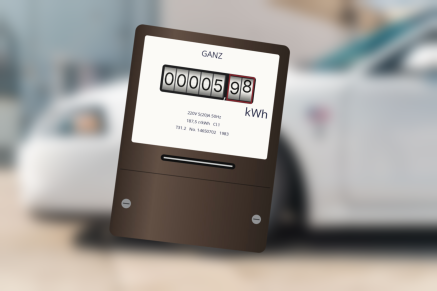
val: 5.98kWh
